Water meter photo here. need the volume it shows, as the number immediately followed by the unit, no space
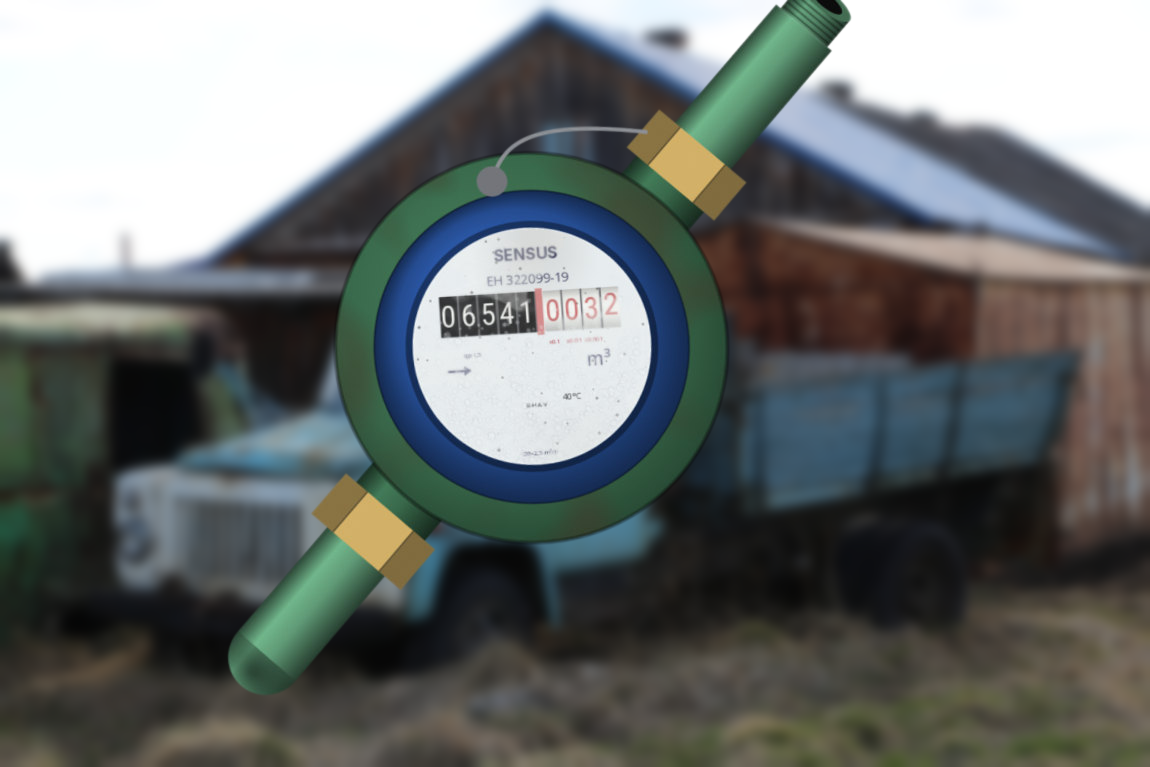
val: 6541.0032m³
